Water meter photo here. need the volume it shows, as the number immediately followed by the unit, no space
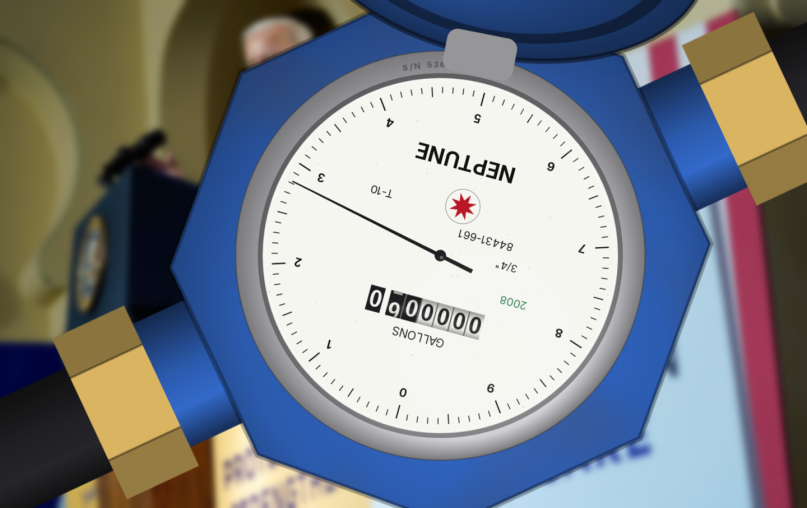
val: 62.8gal
